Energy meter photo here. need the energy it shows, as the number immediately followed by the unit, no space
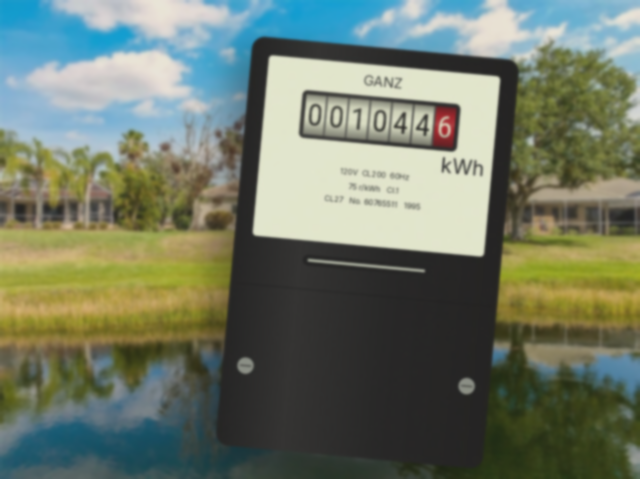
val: 1044.6kWh
